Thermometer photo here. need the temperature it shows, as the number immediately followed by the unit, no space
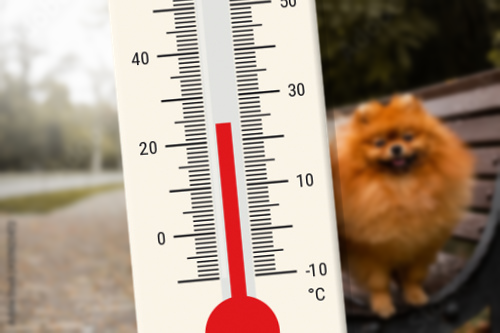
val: 24°C
